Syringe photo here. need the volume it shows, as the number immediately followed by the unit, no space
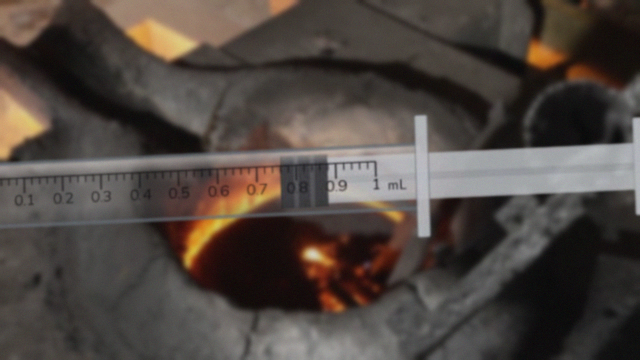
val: 0.76mL
